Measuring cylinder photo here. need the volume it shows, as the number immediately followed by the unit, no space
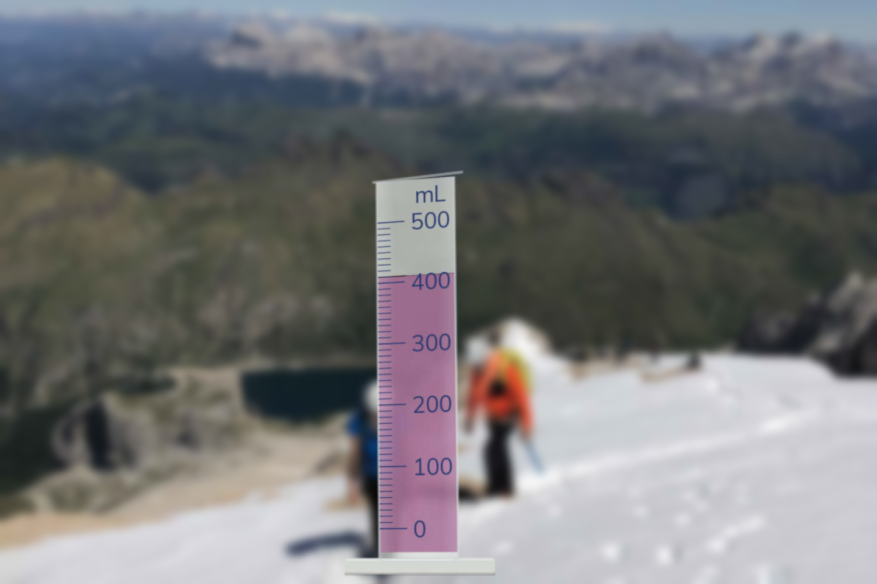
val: 410mL
